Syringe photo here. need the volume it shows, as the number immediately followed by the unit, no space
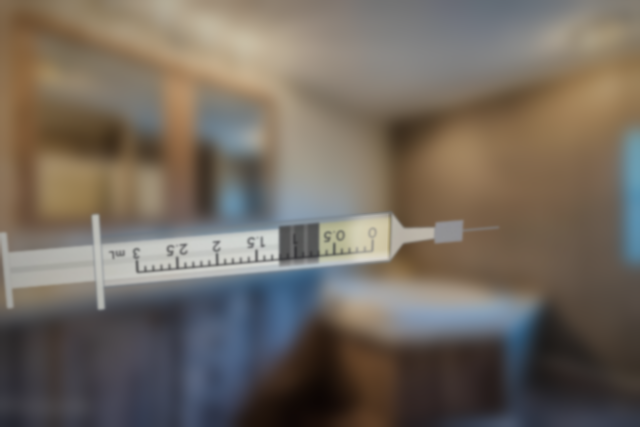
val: 0.7mL
